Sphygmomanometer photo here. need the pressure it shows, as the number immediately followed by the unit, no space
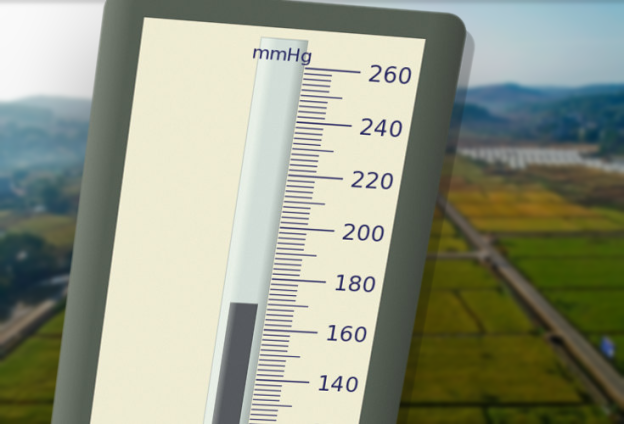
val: 170mmHg
